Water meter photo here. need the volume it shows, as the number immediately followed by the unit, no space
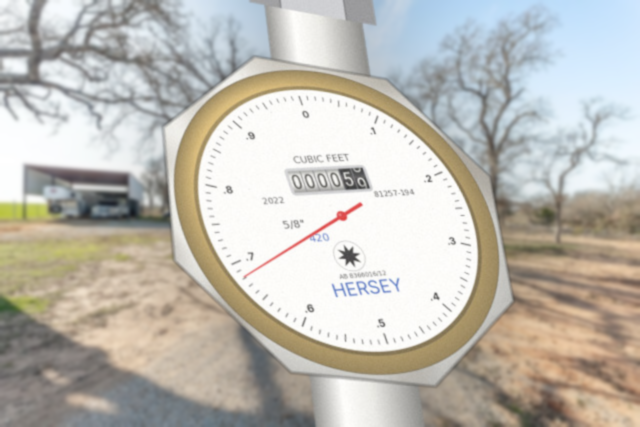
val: 58.68ft³
